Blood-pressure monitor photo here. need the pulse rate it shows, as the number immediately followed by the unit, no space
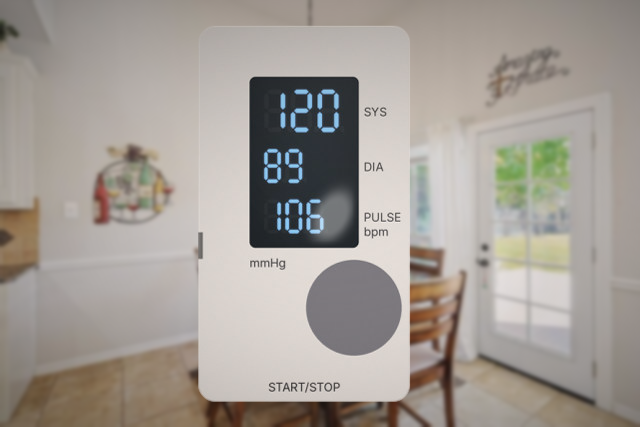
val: 106bpm
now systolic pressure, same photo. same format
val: 120mmHg
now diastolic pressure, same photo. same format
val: 89mmHg
